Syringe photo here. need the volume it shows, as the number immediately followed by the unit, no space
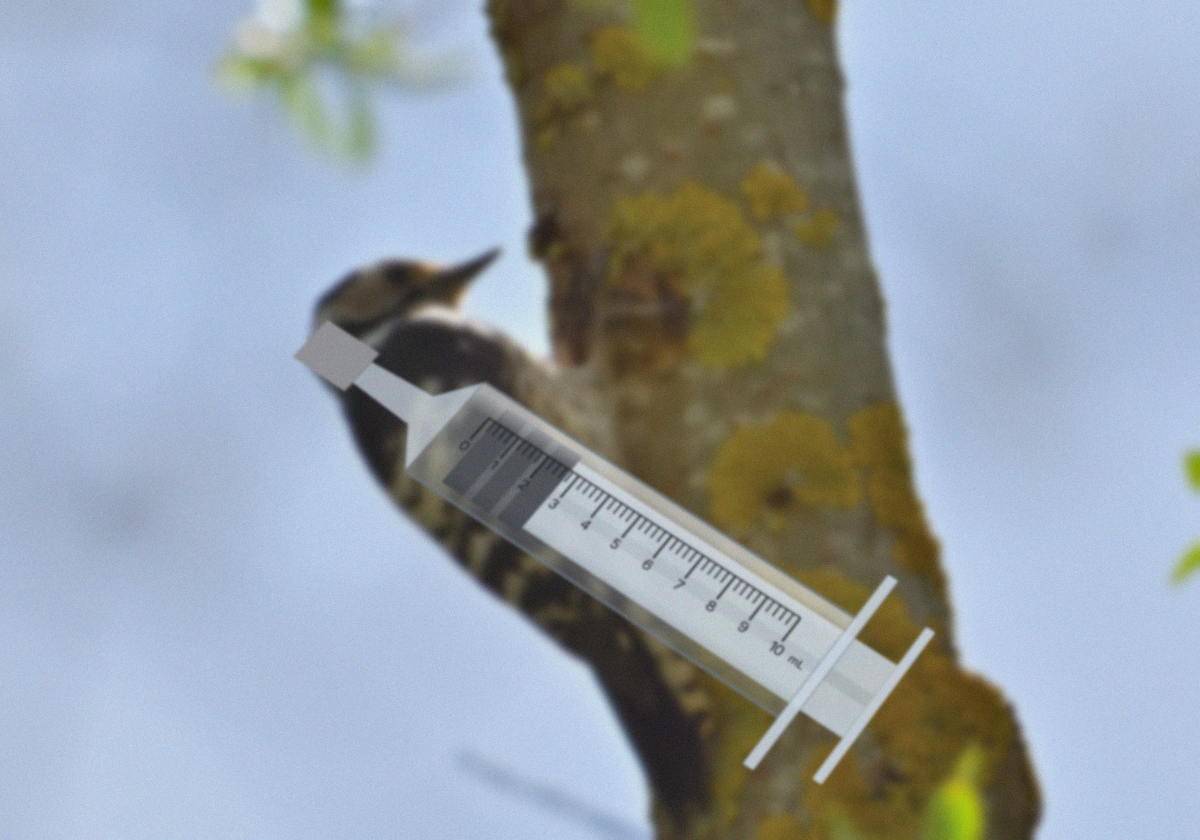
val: 0.2mL
